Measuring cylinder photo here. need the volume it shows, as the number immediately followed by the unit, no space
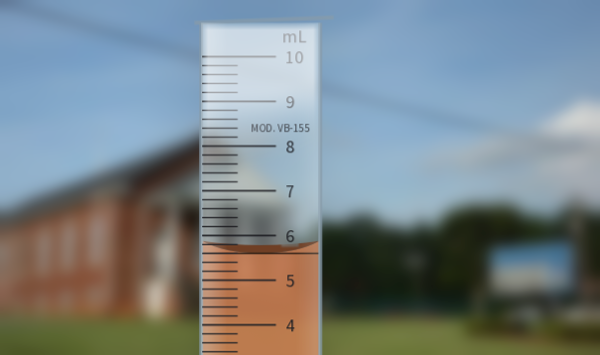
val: 5.6mL
